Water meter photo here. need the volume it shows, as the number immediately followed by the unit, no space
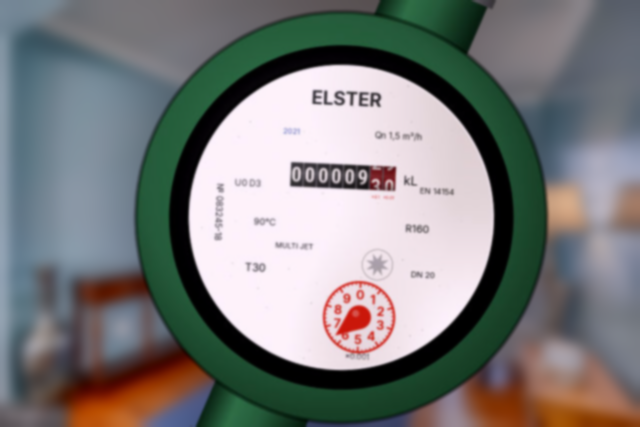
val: 9.296kL
